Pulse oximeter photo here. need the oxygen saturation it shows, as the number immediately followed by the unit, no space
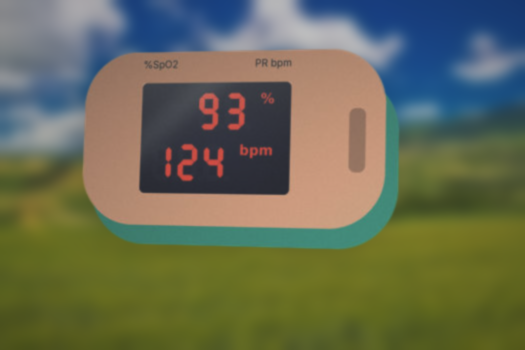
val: 93%
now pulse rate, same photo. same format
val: 124bpm
